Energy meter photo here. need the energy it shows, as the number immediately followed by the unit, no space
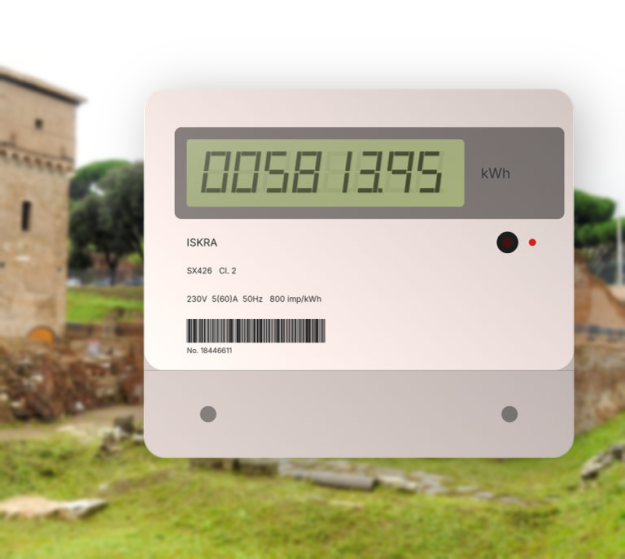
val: 5813.95kWh
